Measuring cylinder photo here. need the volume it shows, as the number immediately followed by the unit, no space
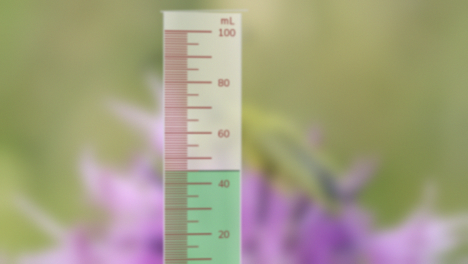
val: 45mL
